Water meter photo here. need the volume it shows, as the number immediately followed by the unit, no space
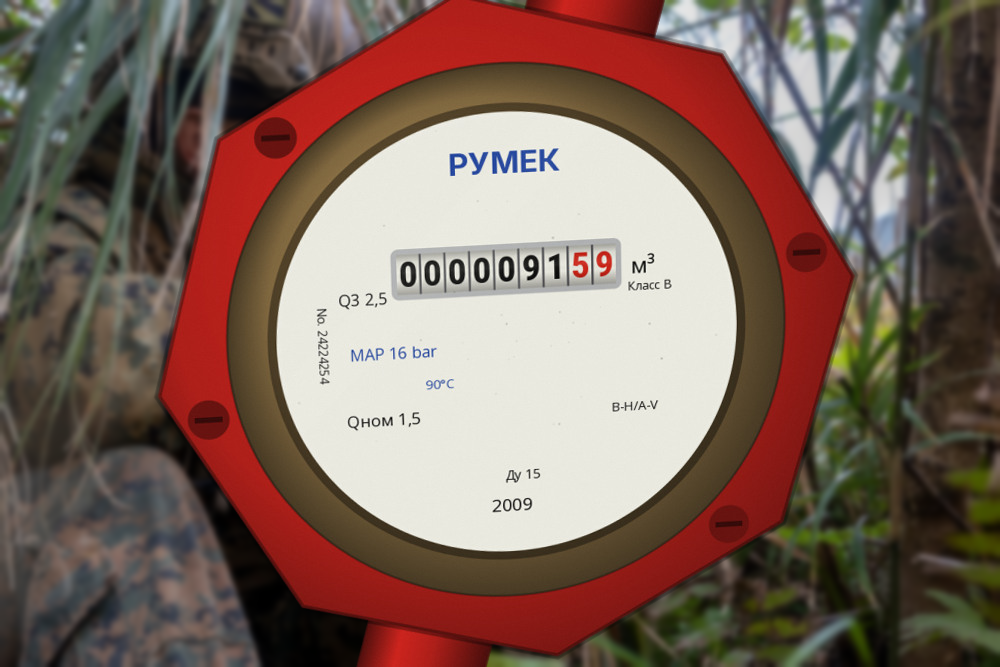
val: 91.59m³
